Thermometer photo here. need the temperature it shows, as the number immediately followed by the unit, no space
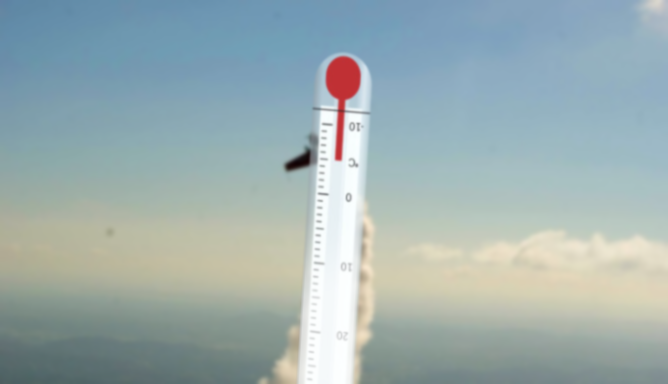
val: -5°C
